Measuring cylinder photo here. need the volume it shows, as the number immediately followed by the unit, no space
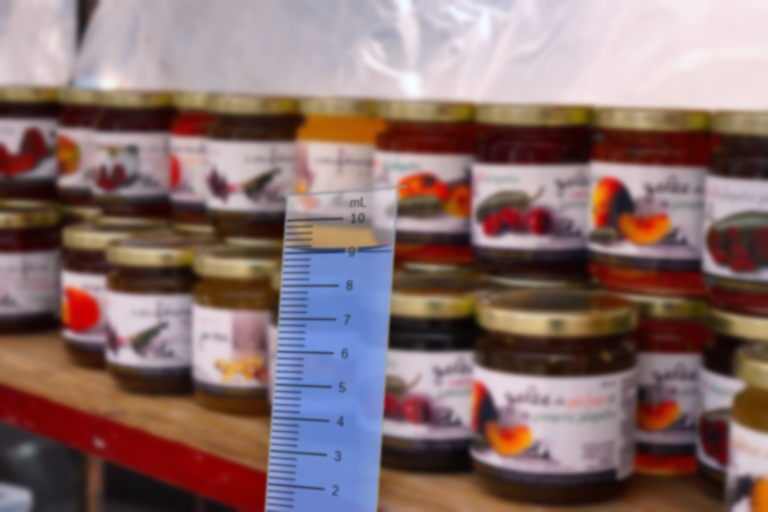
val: 9mL
